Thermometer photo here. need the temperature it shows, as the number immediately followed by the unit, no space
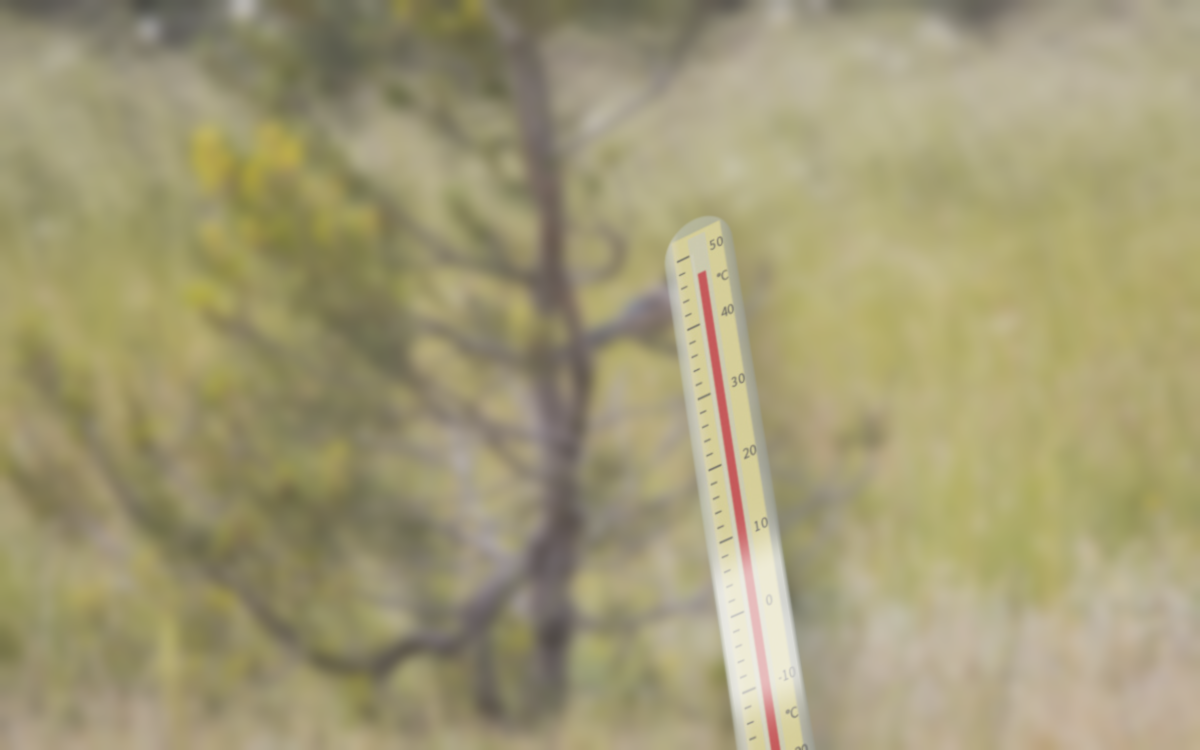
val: 47°C
